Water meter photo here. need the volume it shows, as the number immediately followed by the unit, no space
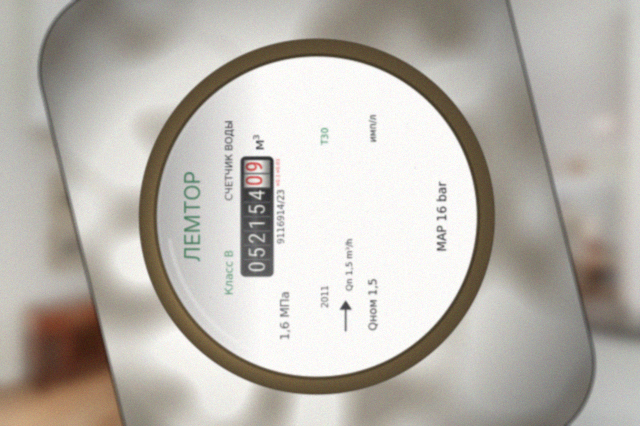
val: 52154.09m³
